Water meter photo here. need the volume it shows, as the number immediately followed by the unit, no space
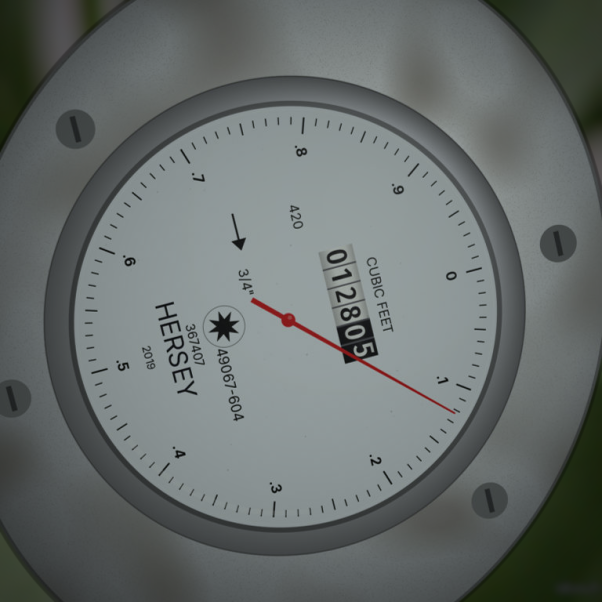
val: 12805.12ft³
